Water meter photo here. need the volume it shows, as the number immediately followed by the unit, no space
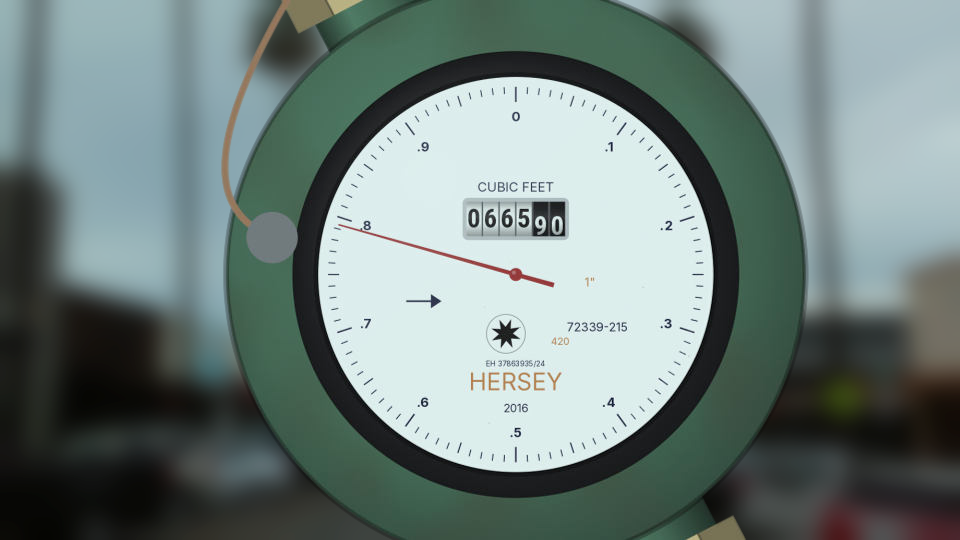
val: 66589.79ft³
